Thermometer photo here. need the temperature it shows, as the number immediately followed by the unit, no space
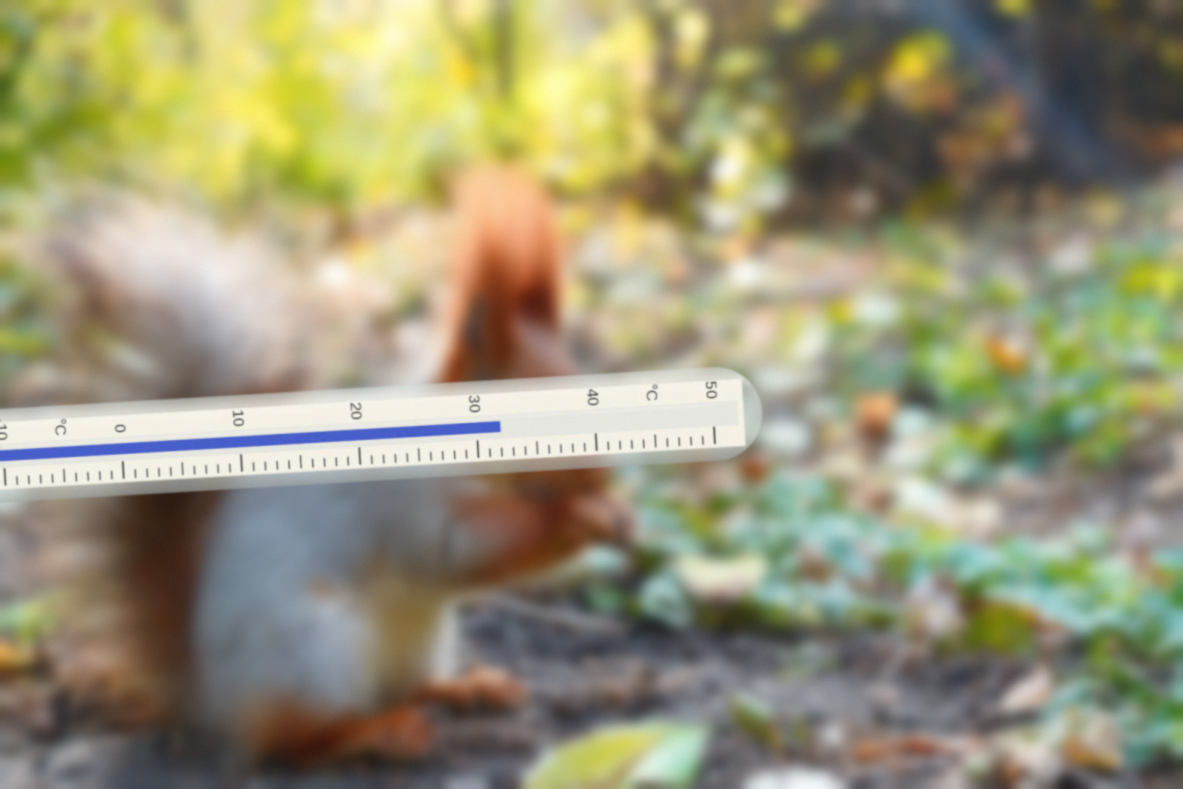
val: 32°C
